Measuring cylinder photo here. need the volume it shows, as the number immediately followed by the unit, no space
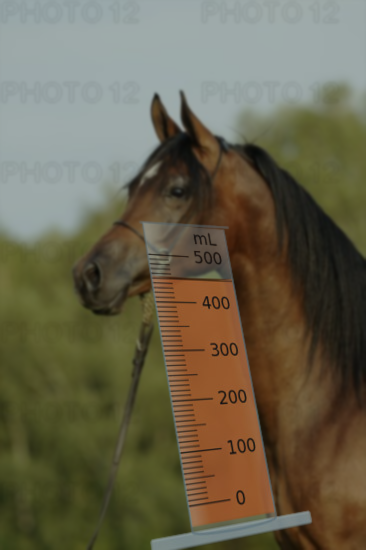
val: 450mL
